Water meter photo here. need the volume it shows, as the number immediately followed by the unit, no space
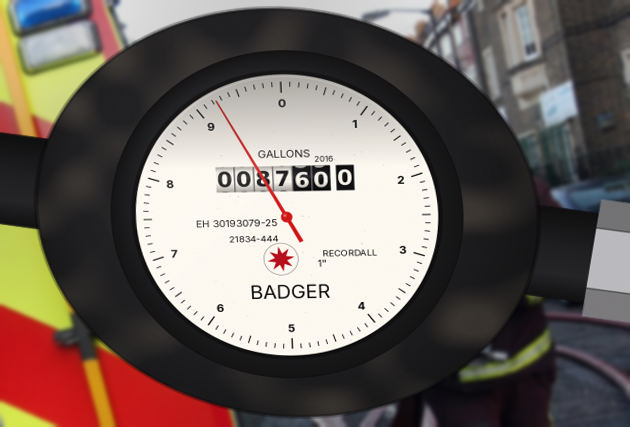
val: 87599.2gal
